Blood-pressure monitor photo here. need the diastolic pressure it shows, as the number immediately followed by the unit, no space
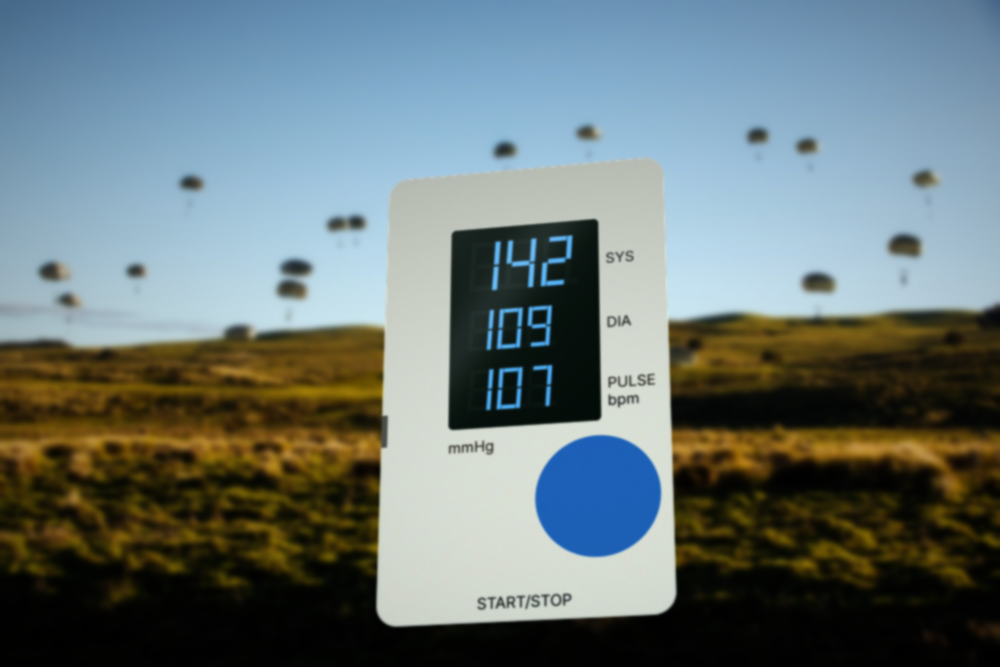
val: 109mmHg
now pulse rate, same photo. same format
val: 107bpm
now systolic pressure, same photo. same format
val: 142mmHg
